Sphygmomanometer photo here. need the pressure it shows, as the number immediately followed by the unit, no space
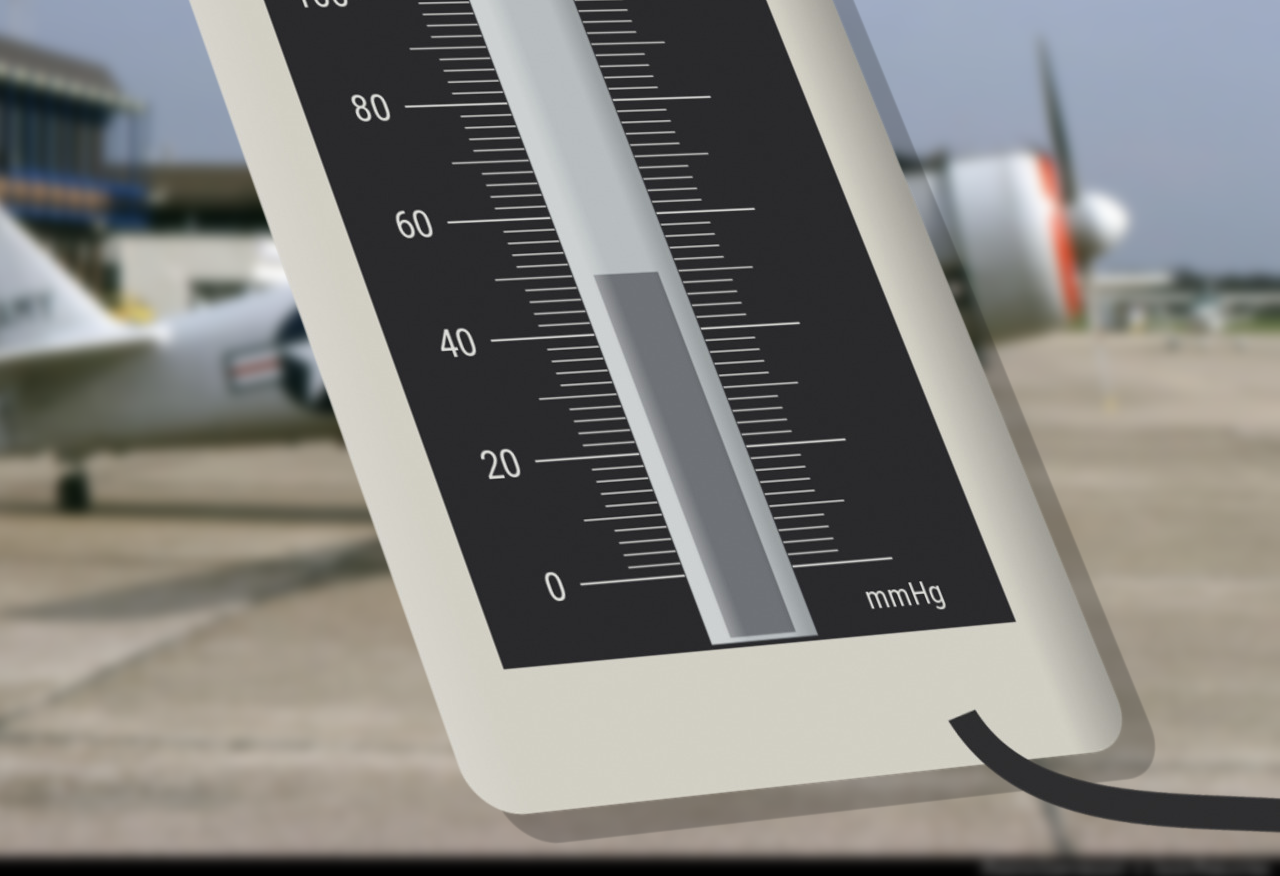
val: 50mmHg
